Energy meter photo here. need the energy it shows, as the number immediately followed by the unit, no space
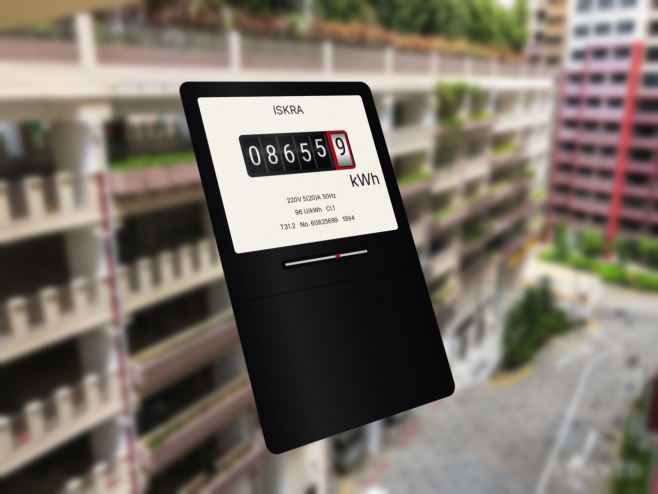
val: 8655.9kWh
